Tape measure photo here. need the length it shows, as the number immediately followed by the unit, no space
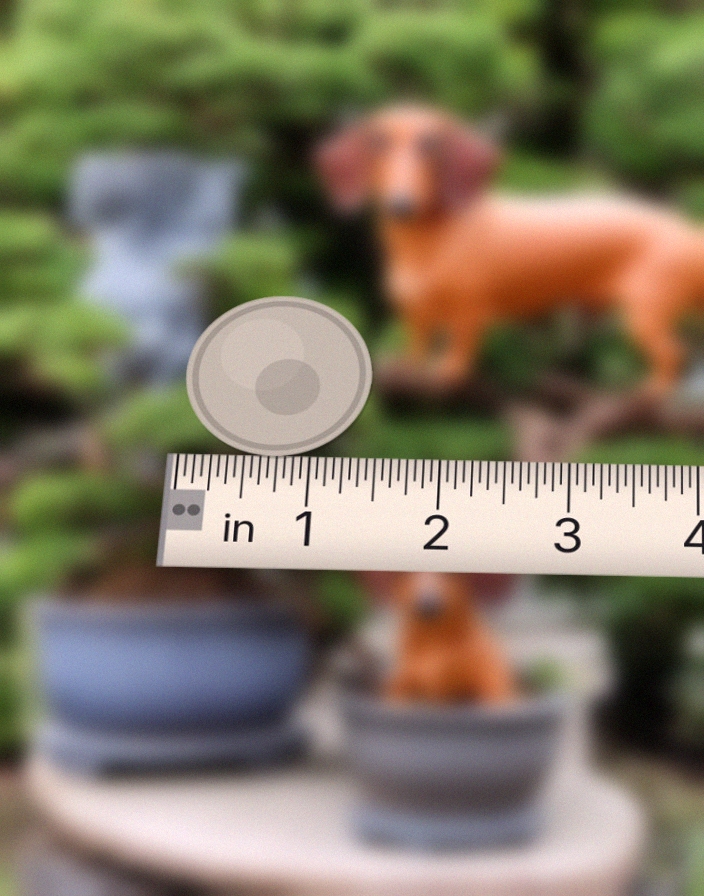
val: 1.4375in
